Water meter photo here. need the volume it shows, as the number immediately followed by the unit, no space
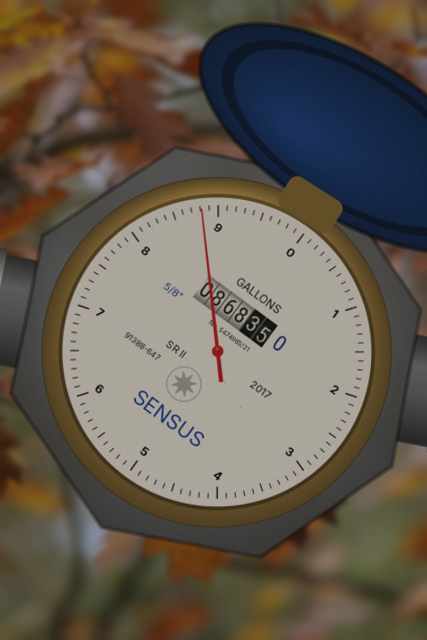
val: 868348.8gal
